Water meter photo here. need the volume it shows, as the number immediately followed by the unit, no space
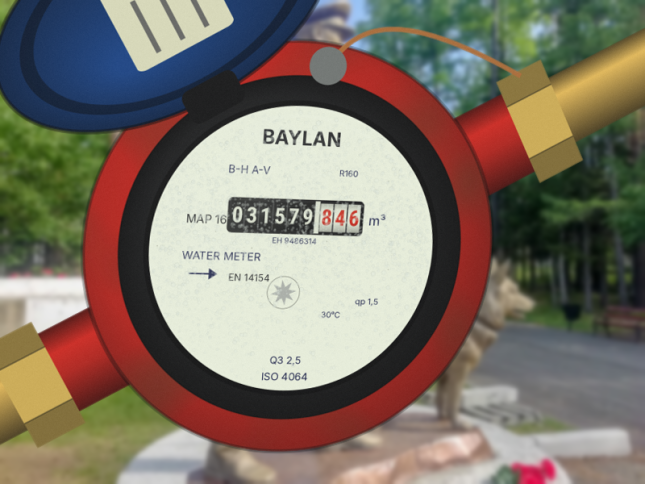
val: 31579.846m³
